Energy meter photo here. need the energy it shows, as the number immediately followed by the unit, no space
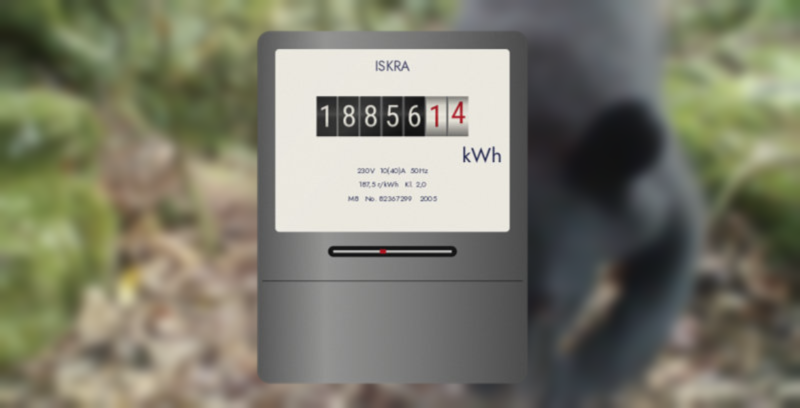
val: 18856.14kWh
